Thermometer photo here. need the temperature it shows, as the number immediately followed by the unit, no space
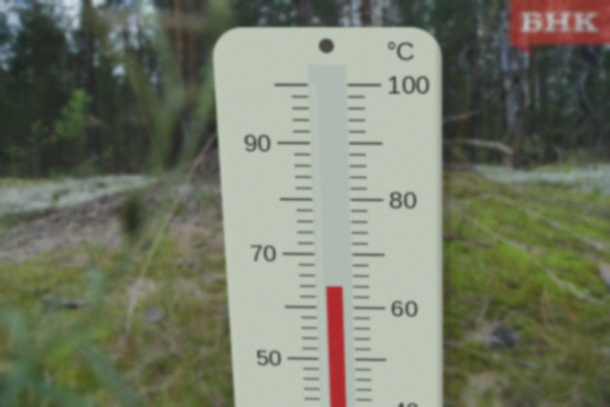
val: 64°C
